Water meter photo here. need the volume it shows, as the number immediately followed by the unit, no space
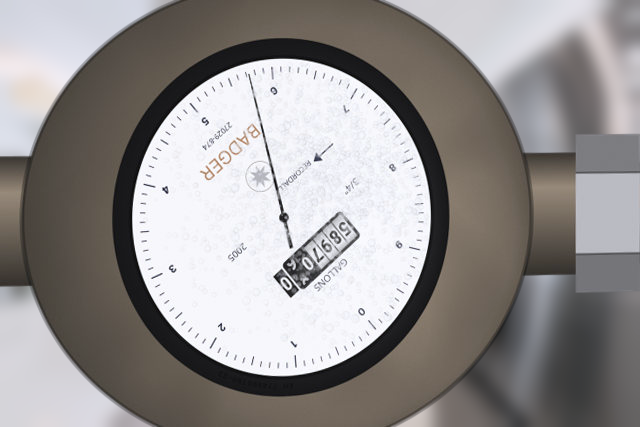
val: 5897055.7gal
